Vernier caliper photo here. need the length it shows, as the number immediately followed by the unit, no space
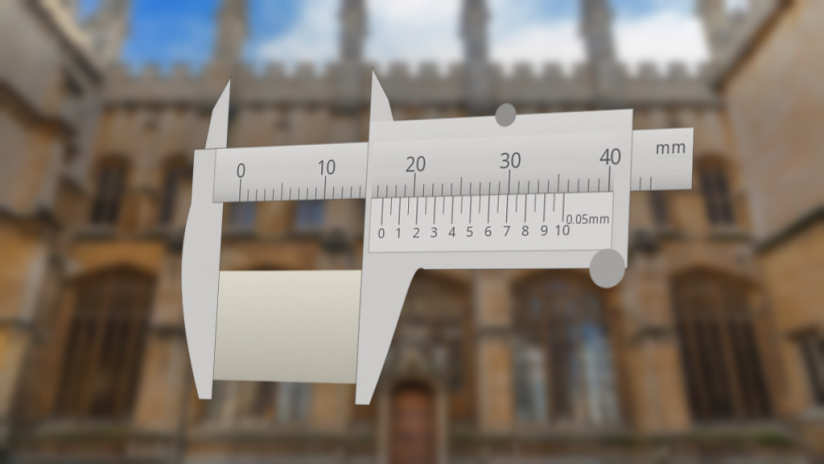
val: 16.6mm
